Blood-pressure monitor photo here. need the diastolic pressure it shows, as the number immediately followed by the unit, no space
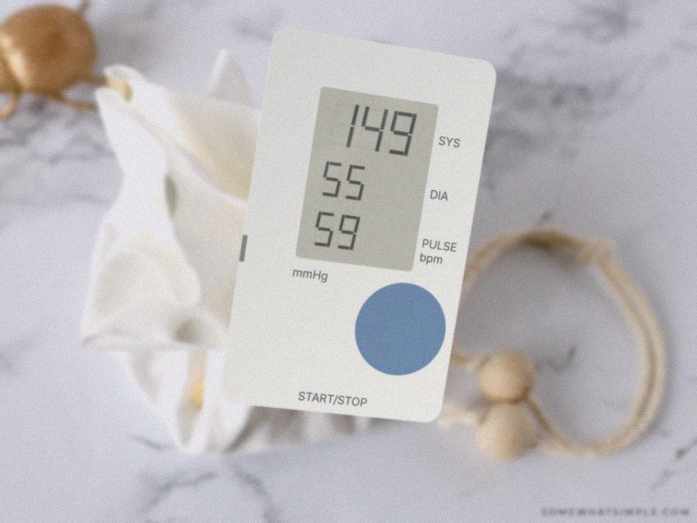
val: 55mmHg
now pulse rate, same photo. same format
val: 59bpm
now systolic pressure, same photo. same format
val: 149mmHg
